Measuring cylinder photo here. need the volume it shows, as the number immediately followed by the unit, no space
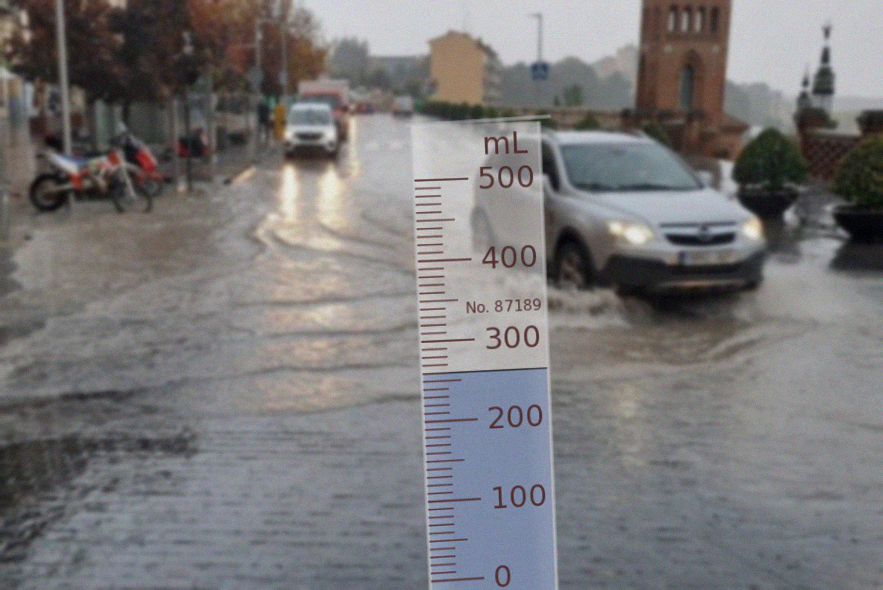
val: 260mL
